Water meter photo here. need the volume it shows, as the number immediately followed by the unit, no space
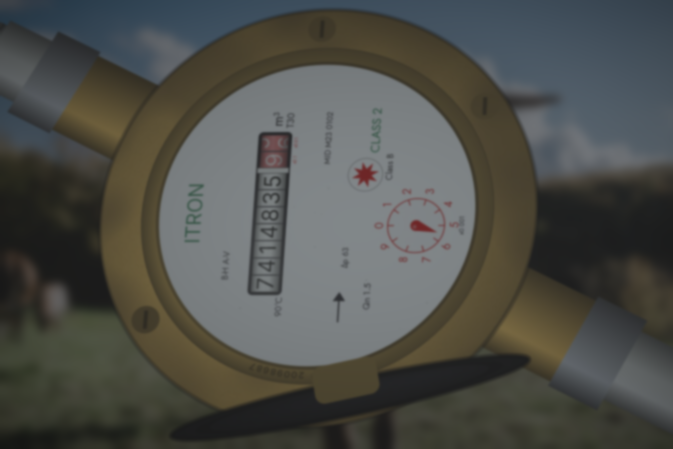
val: 7414835.955m³
